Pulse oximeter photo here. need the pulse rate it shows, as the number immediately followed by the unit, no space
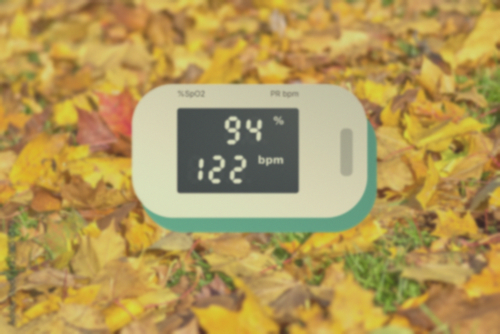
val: 122bpm
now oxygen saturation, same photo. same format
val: 94%
